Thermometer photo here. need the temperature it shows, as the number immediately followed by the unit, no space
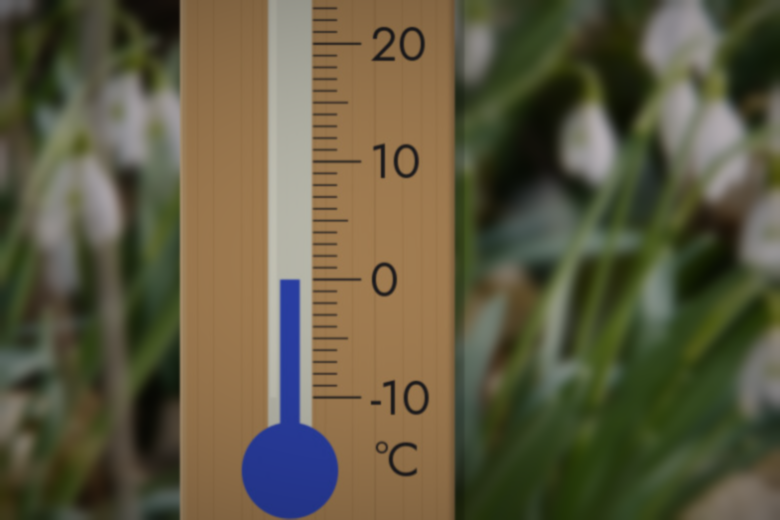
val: 0°C
